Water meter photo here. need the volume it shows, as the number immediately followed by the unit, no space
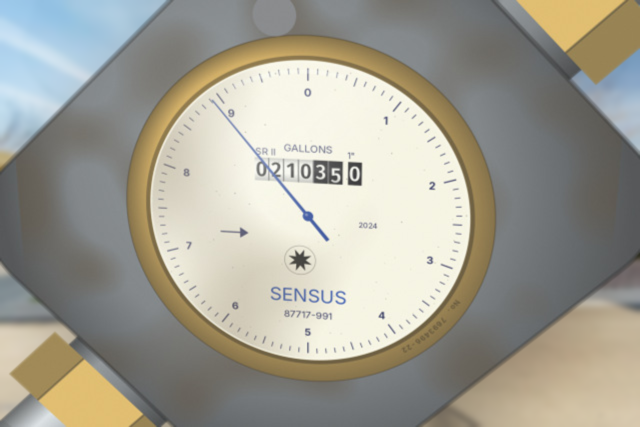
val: 210348.9gal
